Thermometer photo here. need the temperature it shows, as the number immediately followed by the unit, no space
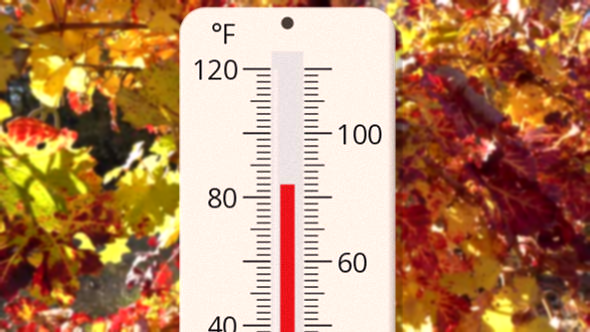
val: 84°F
